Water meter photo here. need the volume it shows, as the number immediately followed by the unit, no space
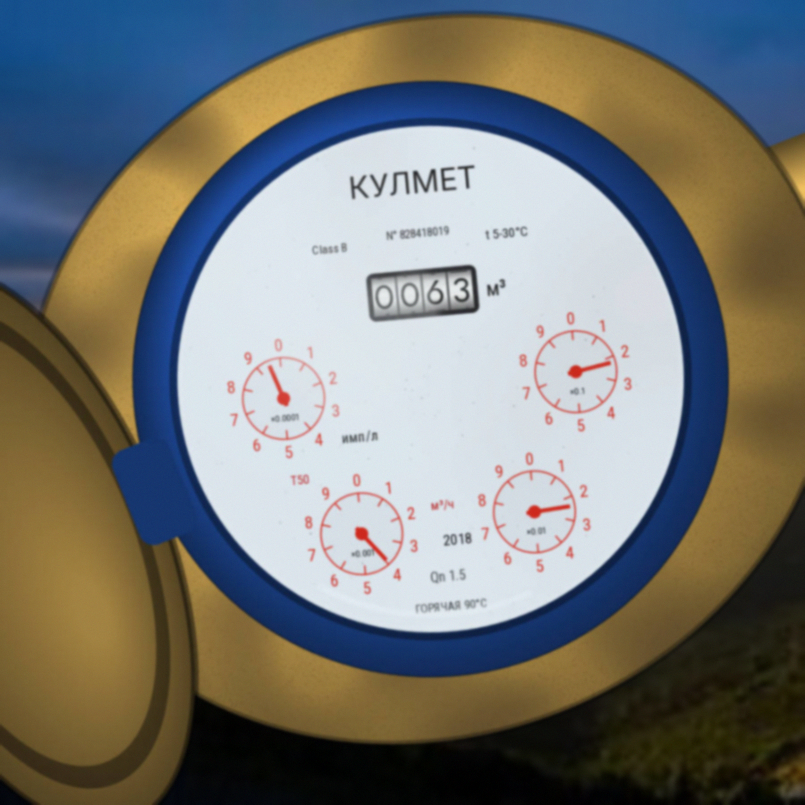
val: 63.2239m³
